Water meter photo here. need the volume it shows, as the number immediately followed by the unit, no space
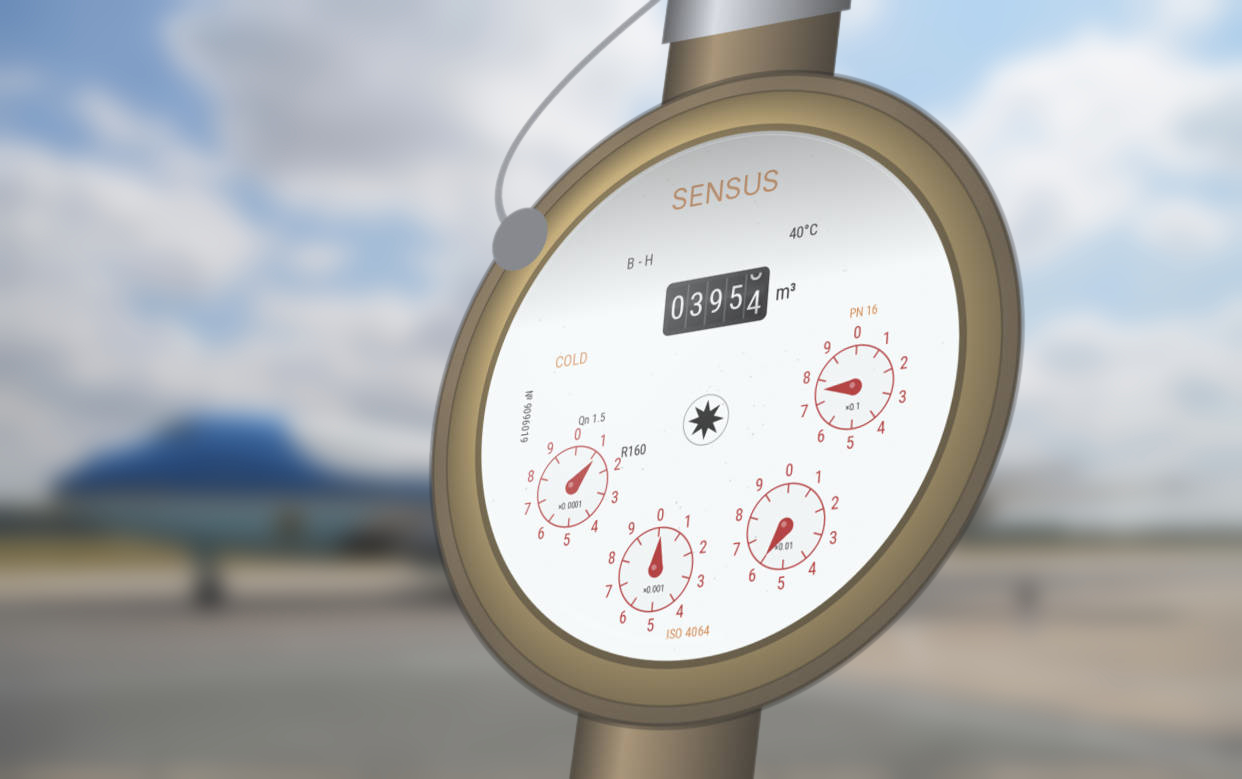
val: 3953.7601m³
